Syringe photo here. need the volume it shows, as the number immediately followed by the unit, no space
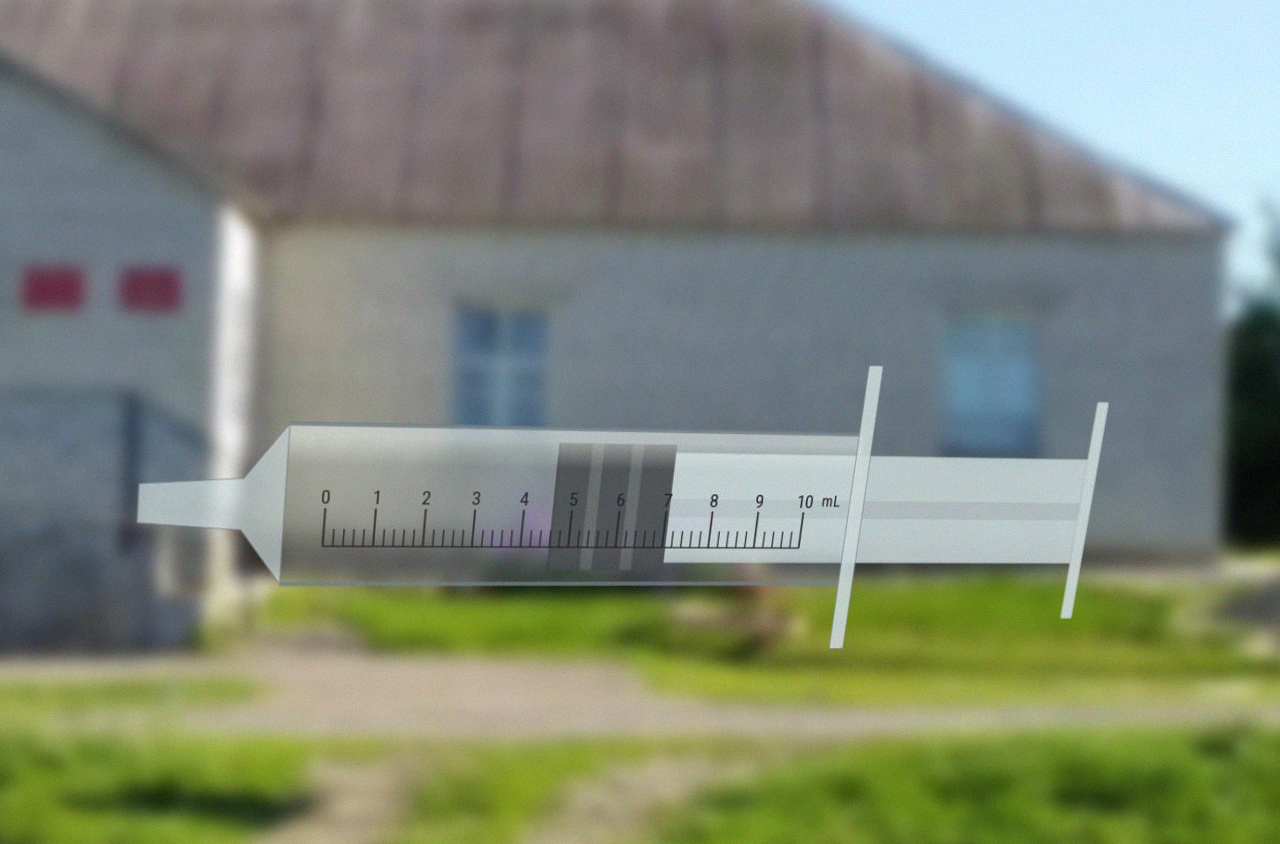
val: 4.6mL
